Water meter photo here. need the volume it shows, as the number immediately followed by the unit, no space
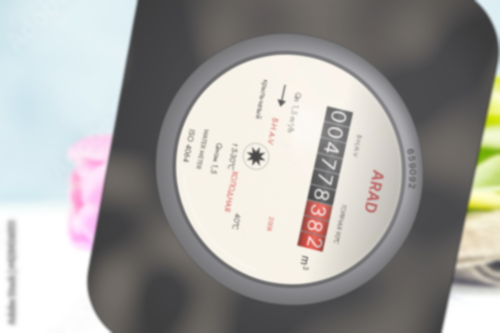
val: 4778.382m³
